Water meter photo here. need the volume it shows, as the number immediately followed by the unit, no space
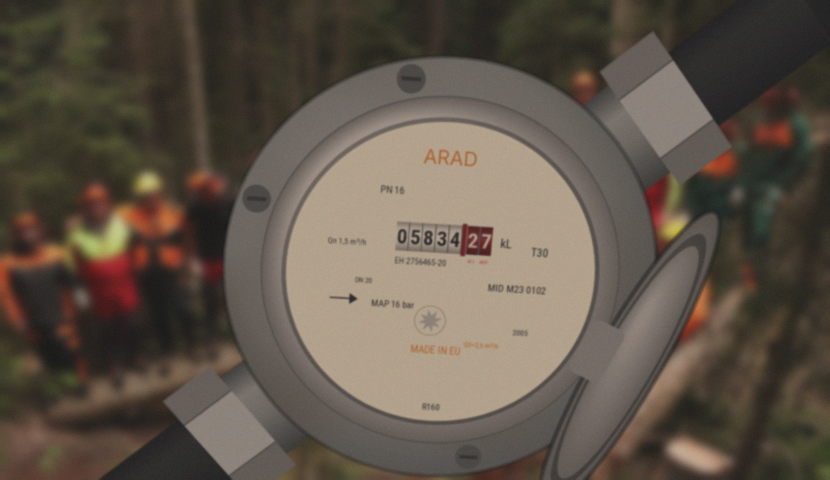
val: 5834.27kL
